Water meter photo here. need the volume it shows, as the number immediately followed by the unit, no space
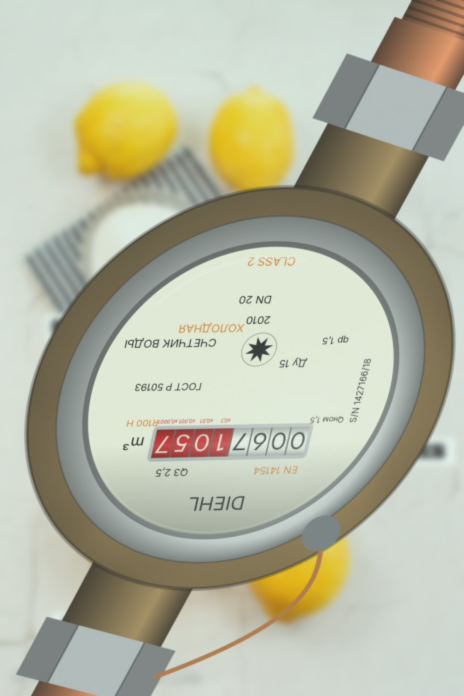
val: 67.1057m³
